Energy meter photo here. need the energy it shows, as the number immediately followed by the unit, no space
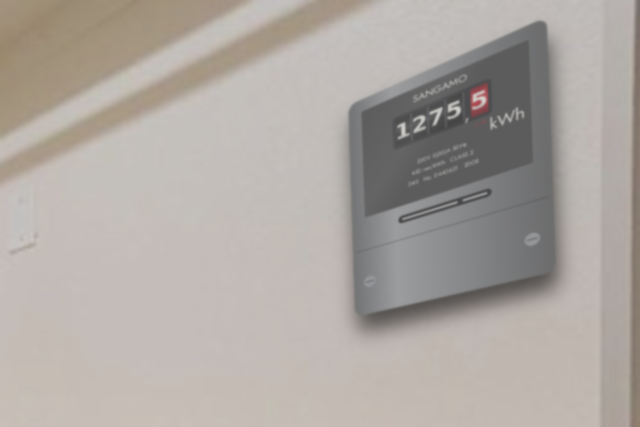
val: 1275.5kWh
